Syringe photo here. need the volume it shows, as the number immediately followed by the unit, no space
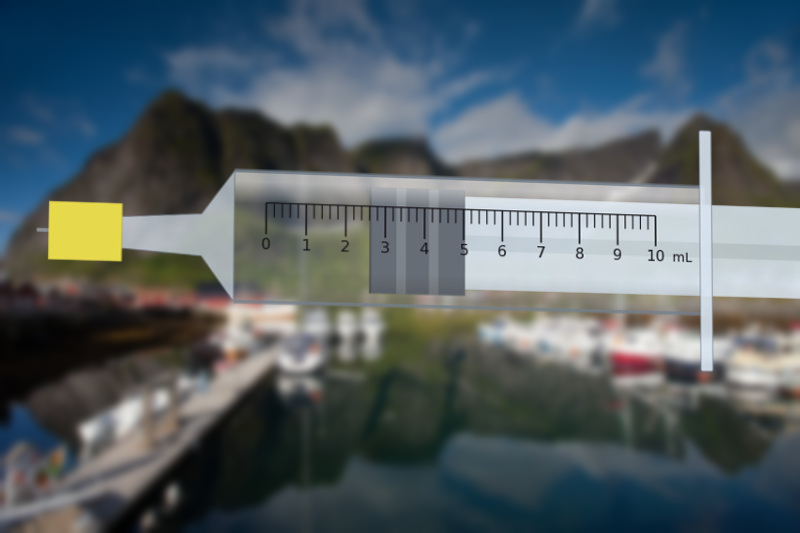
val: 2.6mL
